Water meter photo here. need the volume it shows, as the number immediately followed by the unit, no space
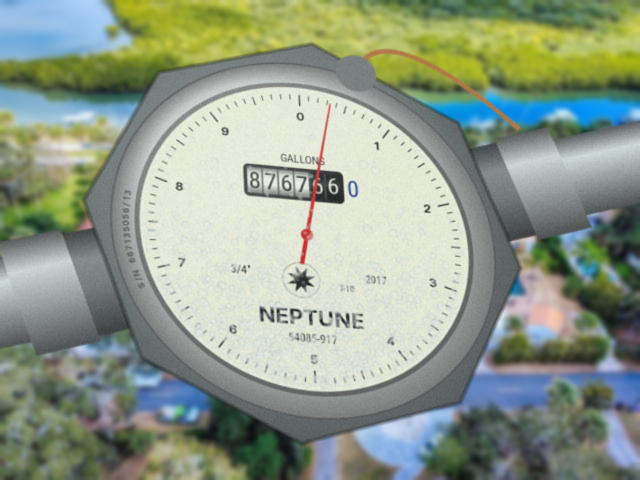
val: 8767660.3gal
